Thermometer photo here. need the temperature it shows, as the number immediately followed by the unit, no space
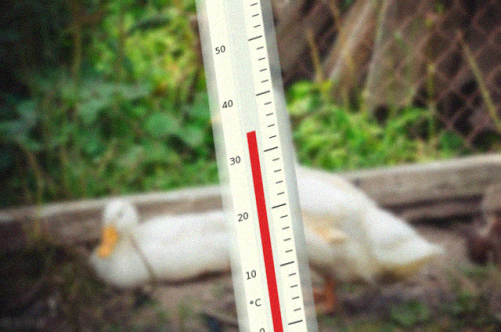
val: 34°C
